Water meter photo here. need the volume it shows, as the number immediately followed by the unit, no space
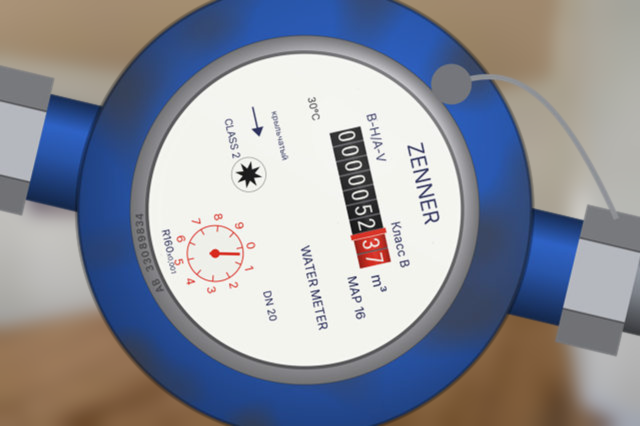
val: 52.370m³
